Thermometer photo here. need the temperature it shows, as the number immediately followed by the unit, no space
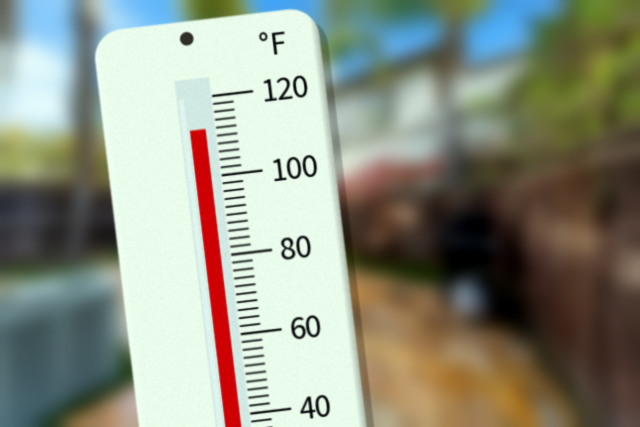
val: 112°F
